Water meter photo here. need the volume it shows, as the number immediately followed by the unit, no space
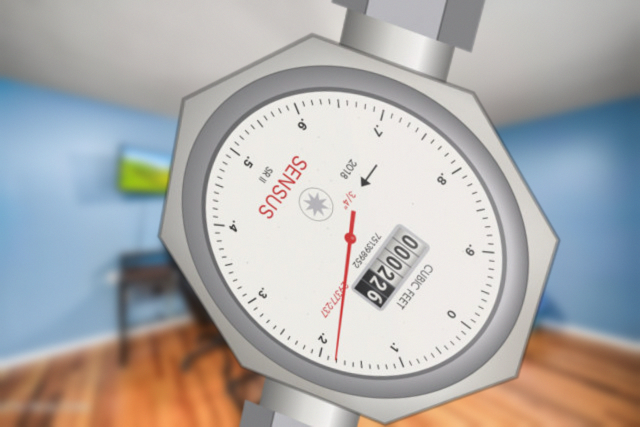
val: 226.18ft³
